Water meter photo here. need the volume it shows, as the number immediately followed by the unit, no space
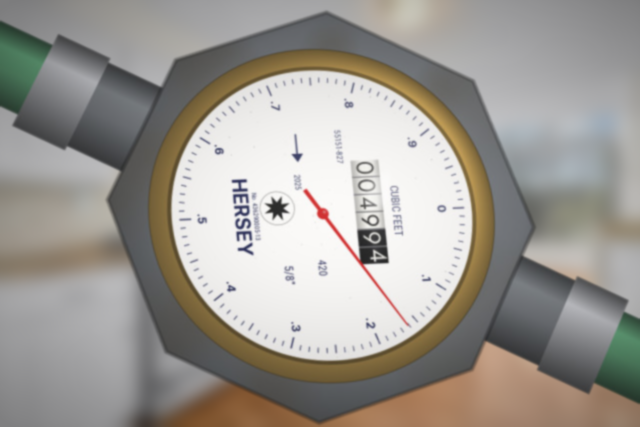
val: 4994.16ft³
